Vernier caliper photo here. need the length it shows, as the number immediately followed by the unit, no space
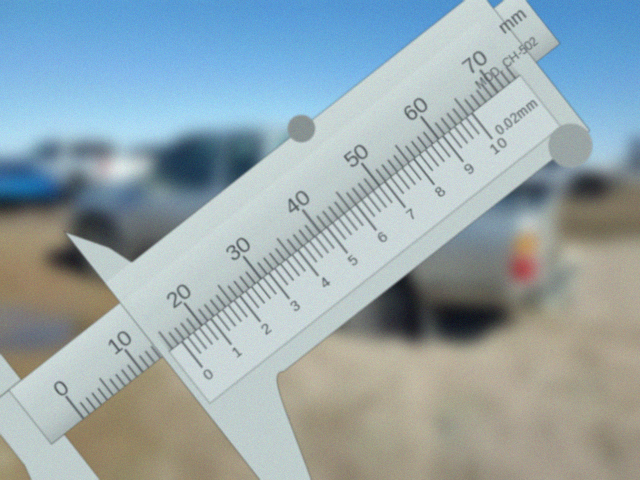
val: 16.6mm
